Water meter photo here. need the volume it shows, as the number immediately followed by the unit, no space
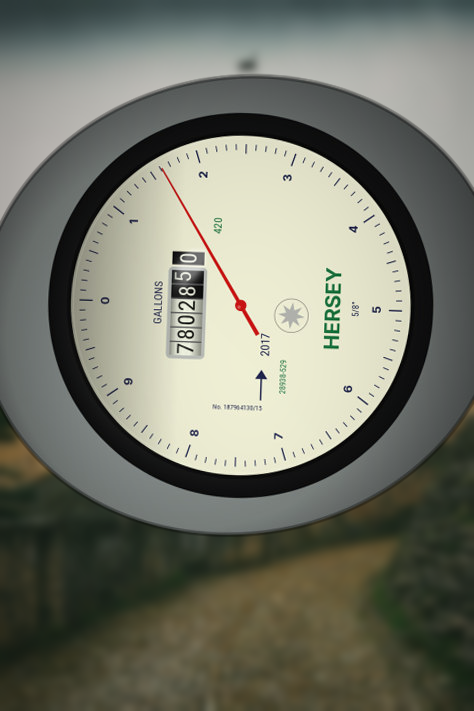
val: 7802851.6gal
